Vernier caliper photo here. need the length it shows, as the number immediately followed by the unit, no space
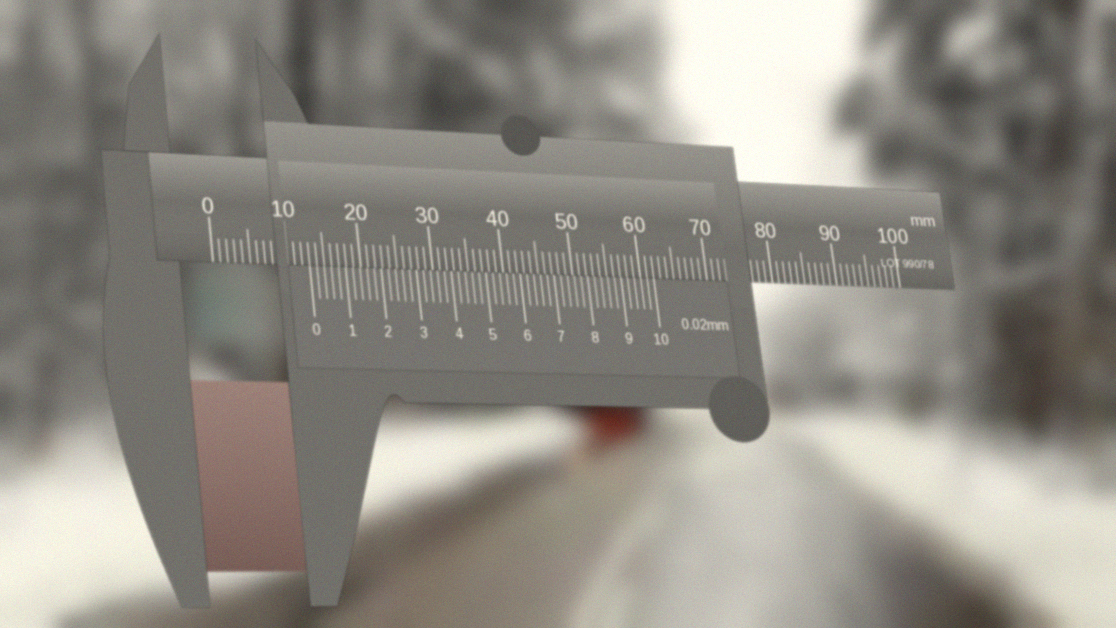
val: 13.0mm
